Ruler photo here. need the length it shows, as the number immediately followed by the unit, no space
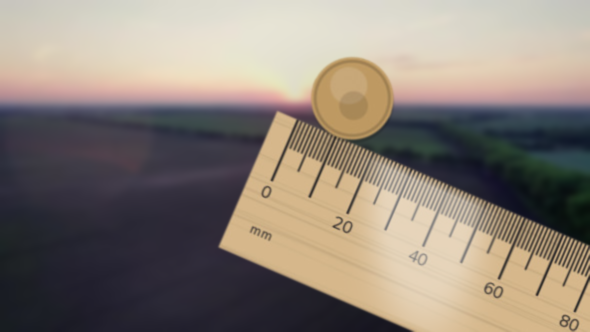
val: 20mm
